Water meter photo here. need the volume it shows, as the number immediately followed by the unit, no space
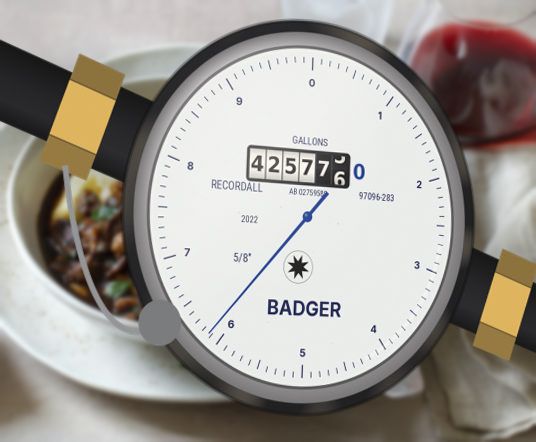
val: 4257756.1gal
